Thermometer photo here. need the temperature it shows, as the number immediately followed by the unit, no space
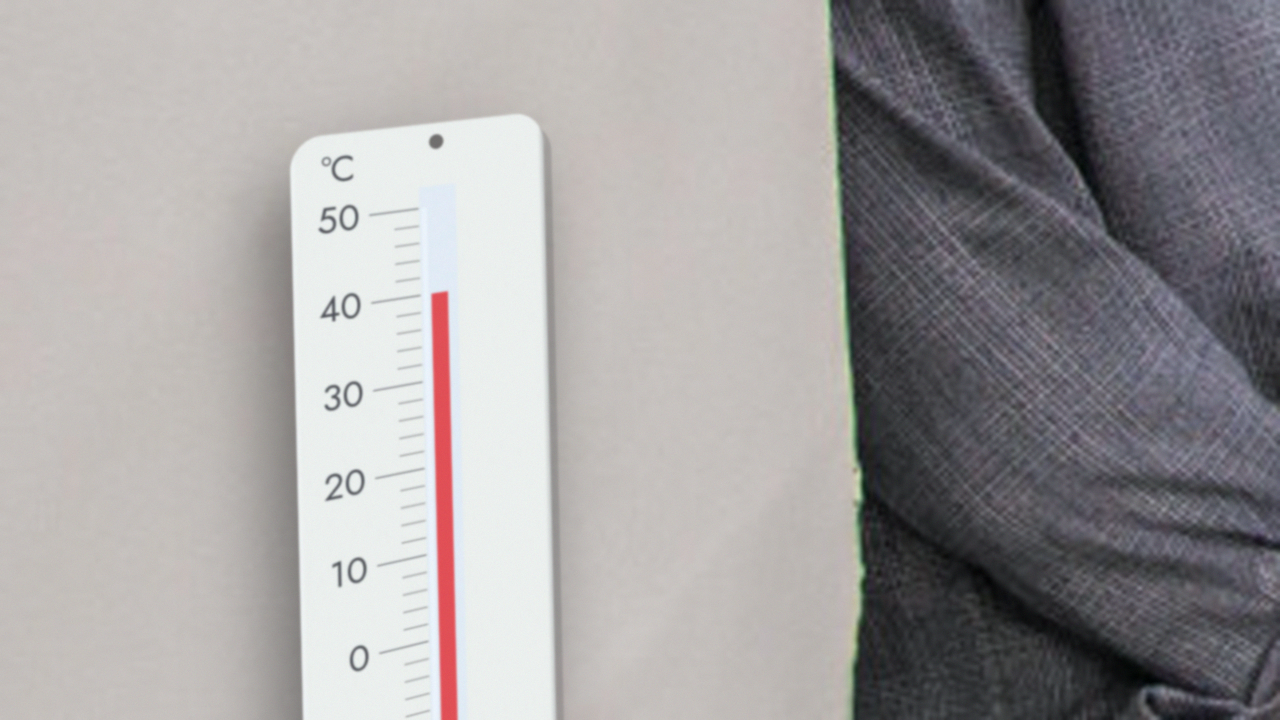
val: 40°C
